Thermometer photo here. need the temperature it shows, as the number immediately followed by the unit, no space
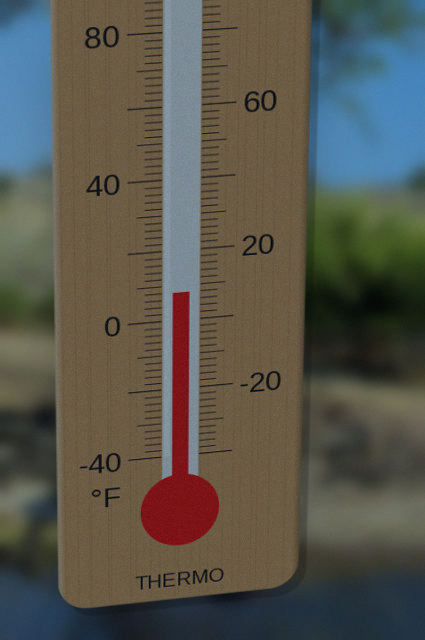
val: 8°F
